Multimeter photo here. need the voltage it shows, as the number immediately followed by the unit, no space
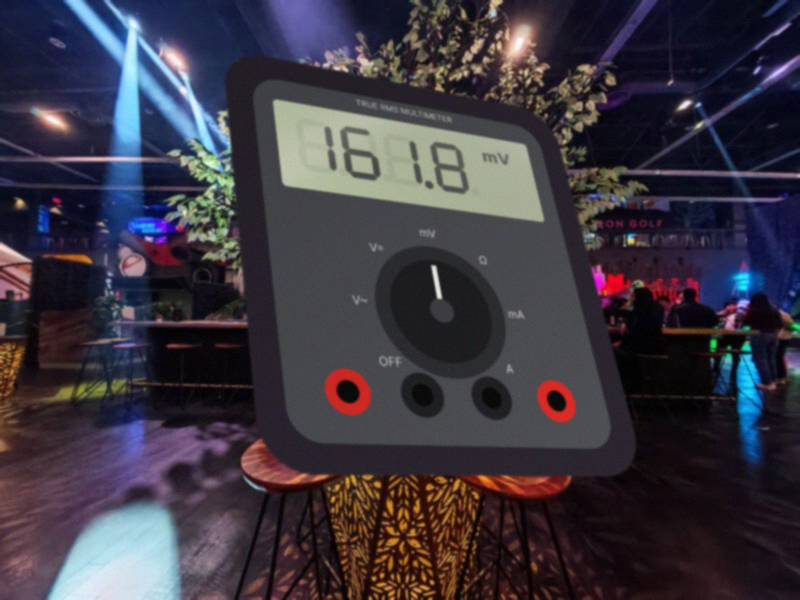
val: 161.8mV
